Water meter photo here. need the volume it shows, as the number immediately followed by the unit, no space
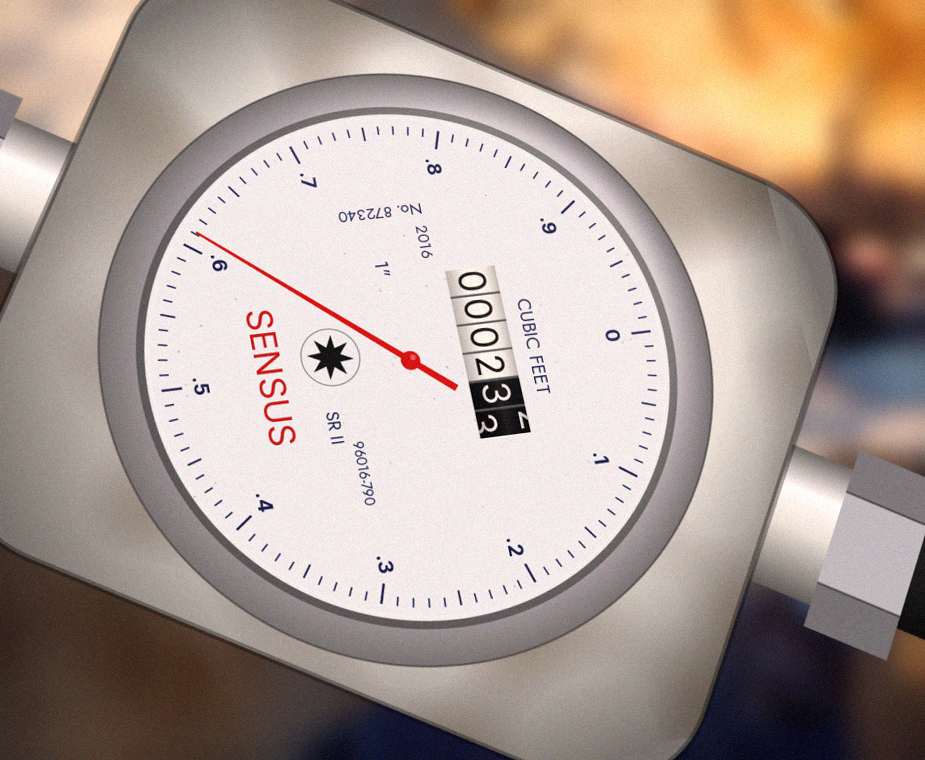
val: 232.61ft³
